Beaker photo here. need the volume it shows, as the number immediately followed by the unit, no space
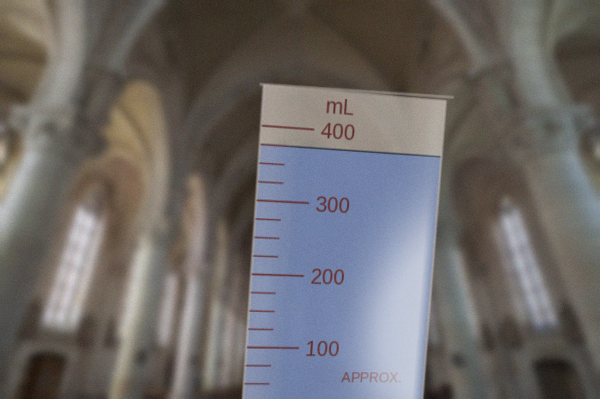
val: 375mL
